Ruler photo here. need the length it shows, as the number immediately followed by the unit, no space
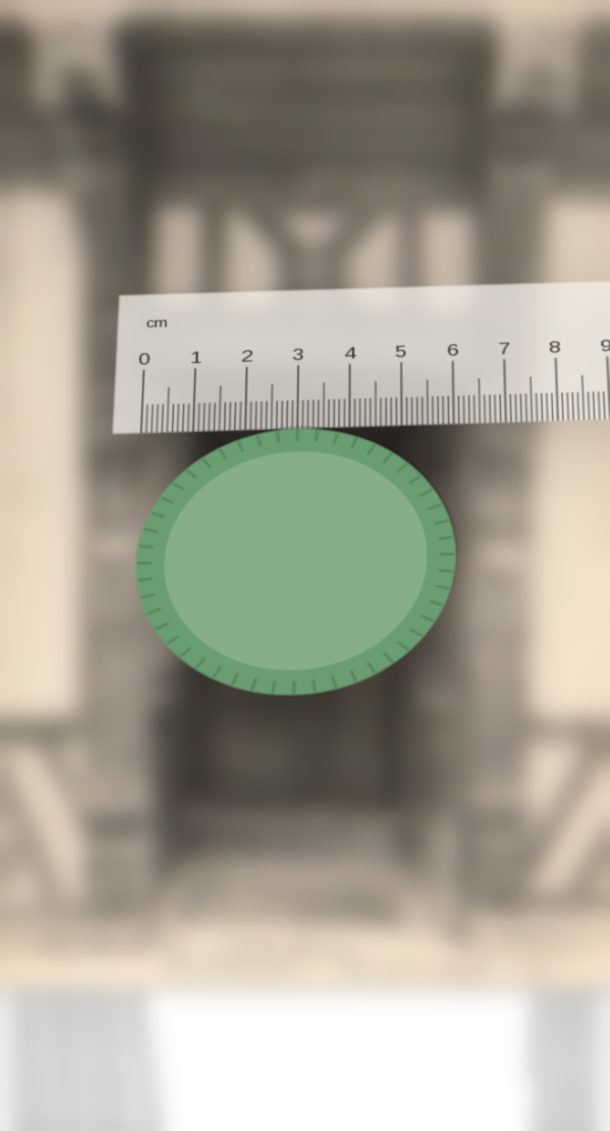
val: 6cm
